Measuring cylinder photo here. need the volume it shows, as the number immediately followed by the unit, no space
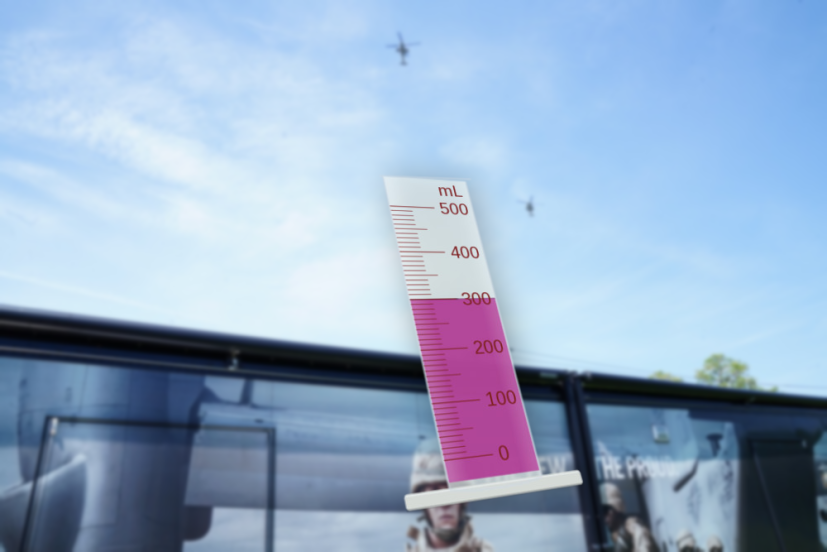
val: 300mL
